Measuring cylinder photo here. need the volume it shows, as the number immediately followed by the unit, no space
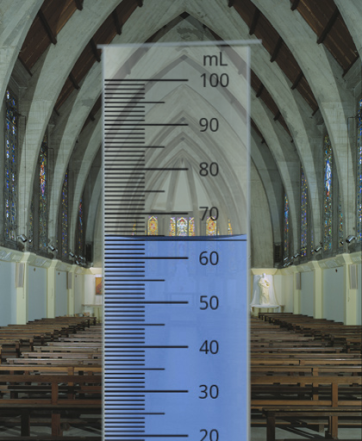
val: 64mL
